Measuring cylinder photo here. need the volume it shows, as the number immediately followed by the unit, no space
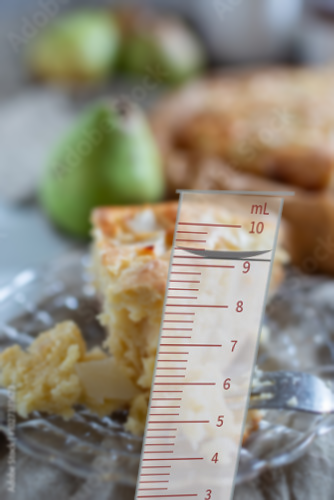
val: 9.2mL
